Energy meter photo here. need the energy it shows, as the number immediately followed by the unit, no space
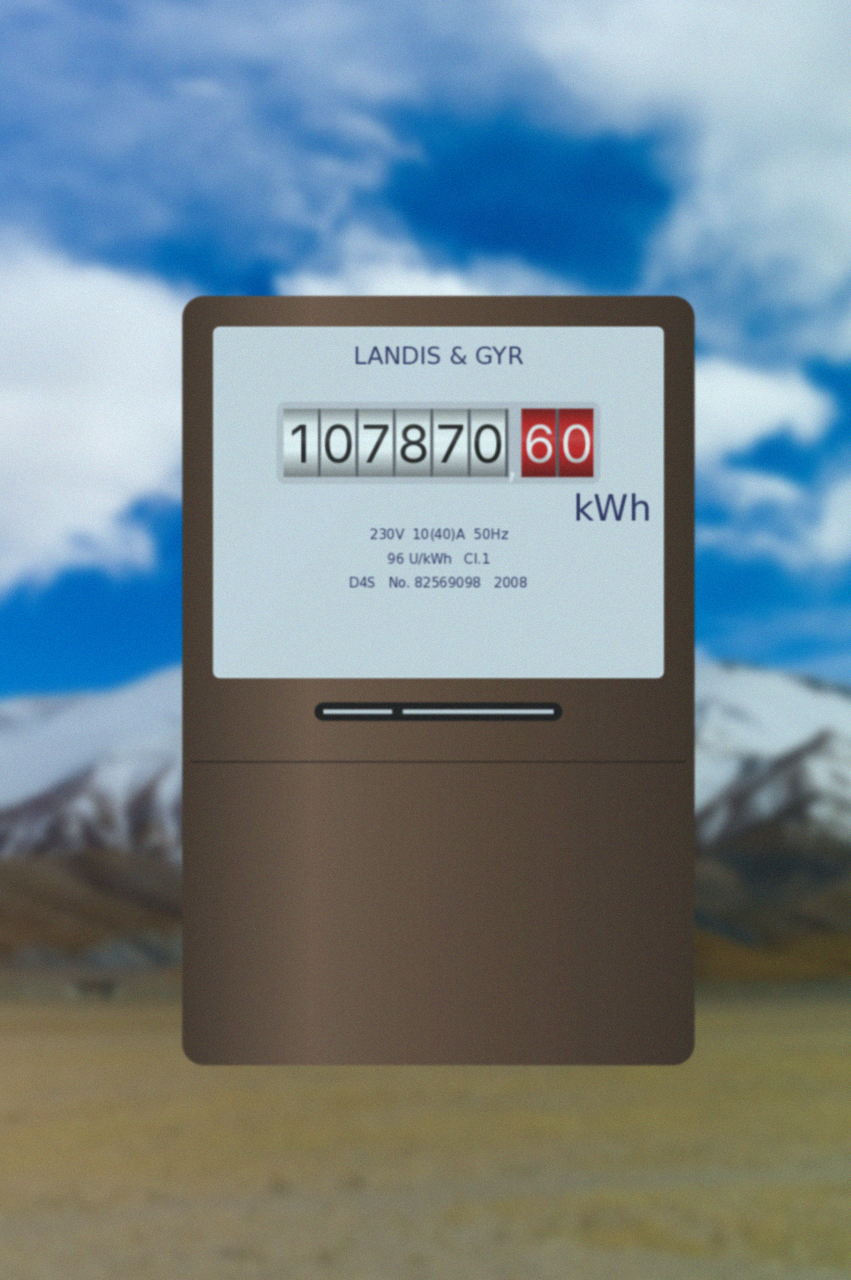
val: 107870.60kWh
